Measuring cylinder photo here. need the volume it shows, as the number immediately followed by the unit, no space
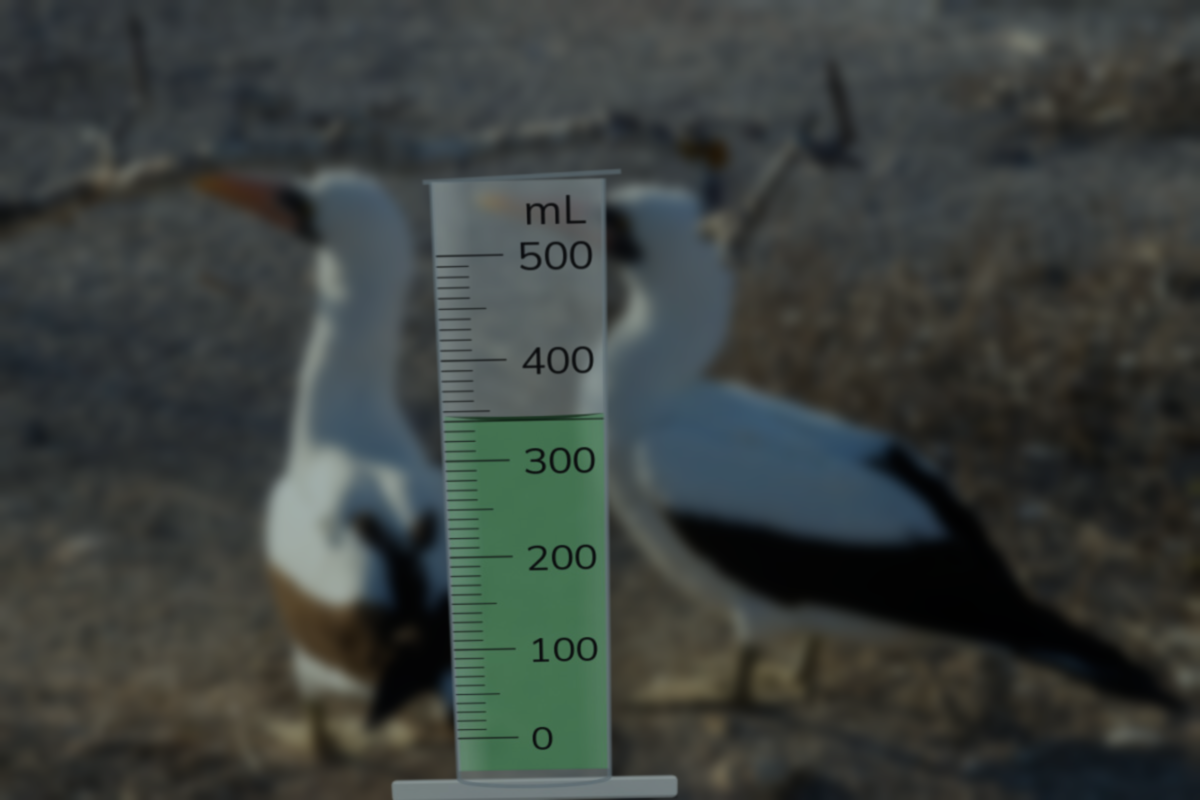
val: 340mL
